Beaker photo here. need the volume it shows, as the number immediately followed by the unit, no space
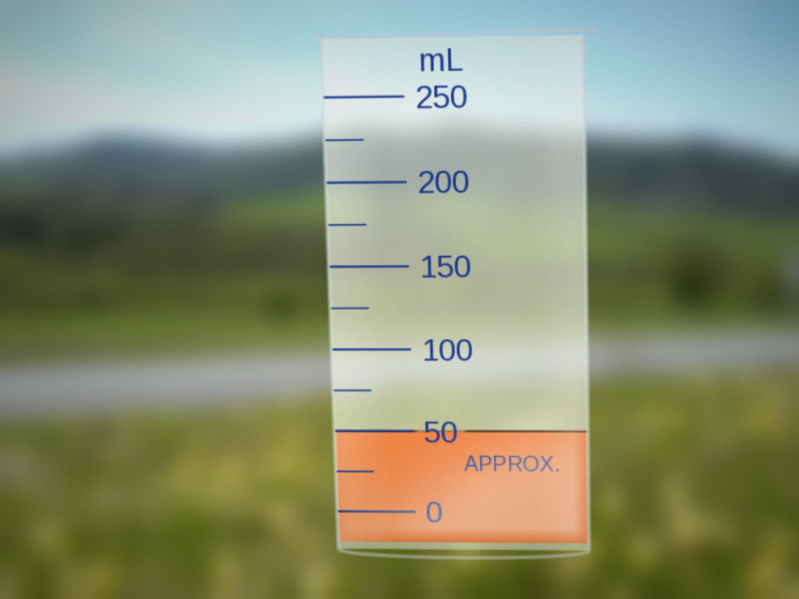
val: 50mL
